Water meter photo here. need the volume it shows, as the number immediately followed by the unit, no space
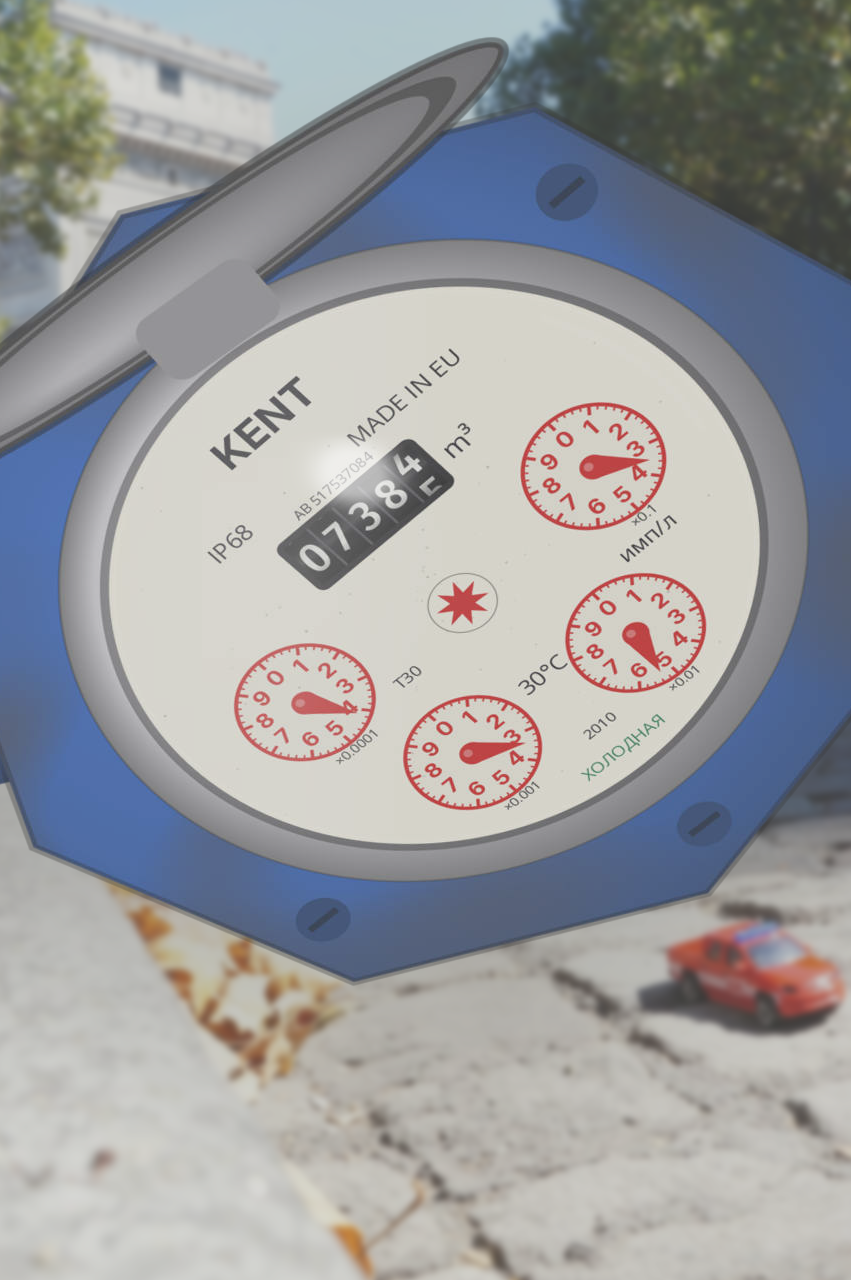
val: 7384.3534m³
